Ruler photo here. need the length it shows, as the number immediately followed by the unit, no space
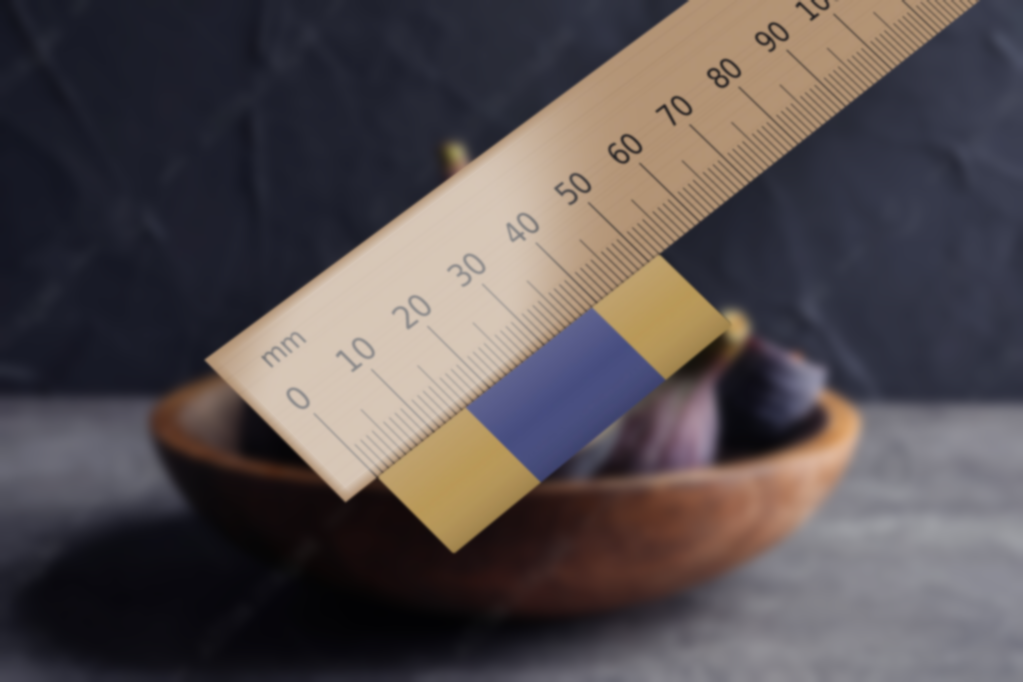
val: 52mm
